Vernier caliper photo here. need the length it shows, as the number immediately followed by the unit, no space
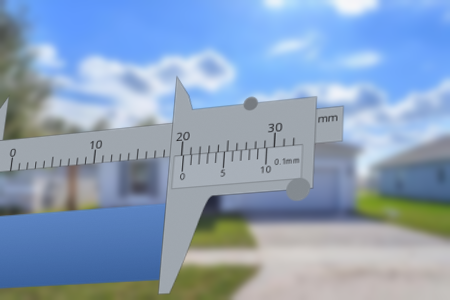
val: 20.2mm
